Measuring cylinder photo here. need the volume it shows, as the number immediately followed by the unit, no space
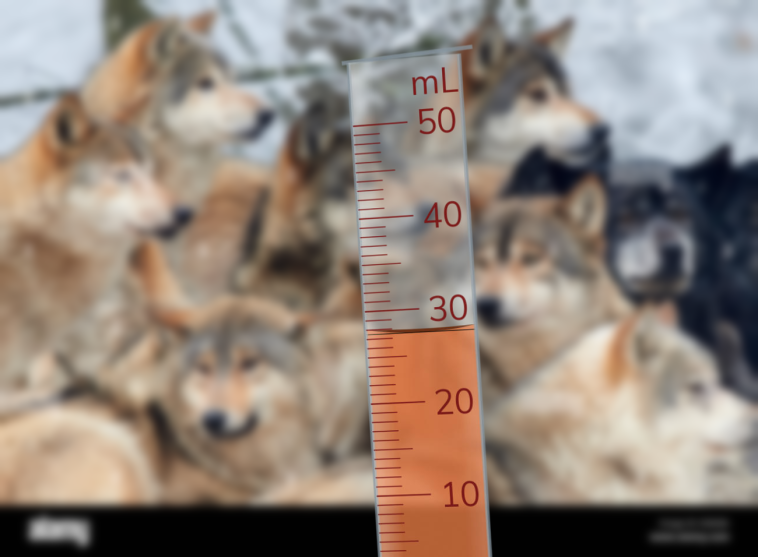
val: 27.5mL
